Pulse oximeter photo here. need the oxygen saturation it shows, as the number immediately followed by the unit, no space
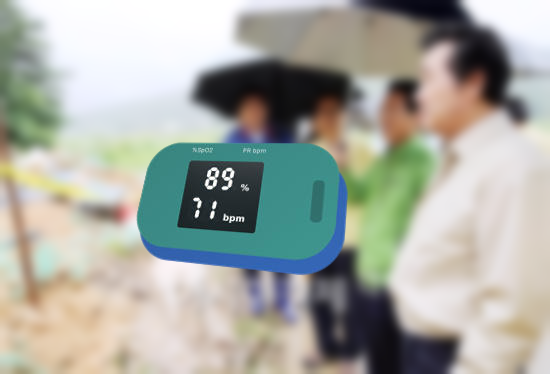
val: 89%
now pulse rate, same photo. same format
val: 71bpm
